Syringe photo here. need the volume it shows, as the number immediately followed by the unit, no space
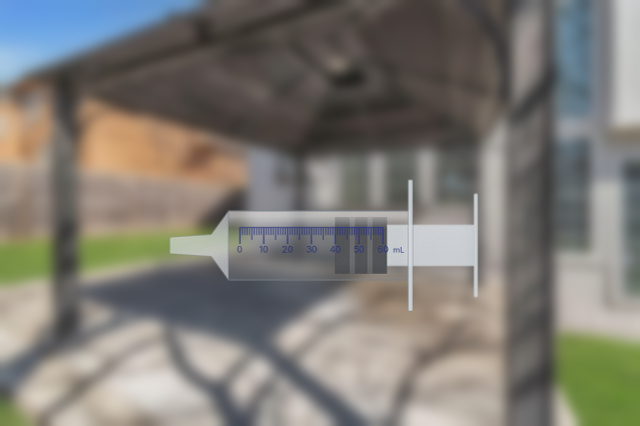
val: 40mL
